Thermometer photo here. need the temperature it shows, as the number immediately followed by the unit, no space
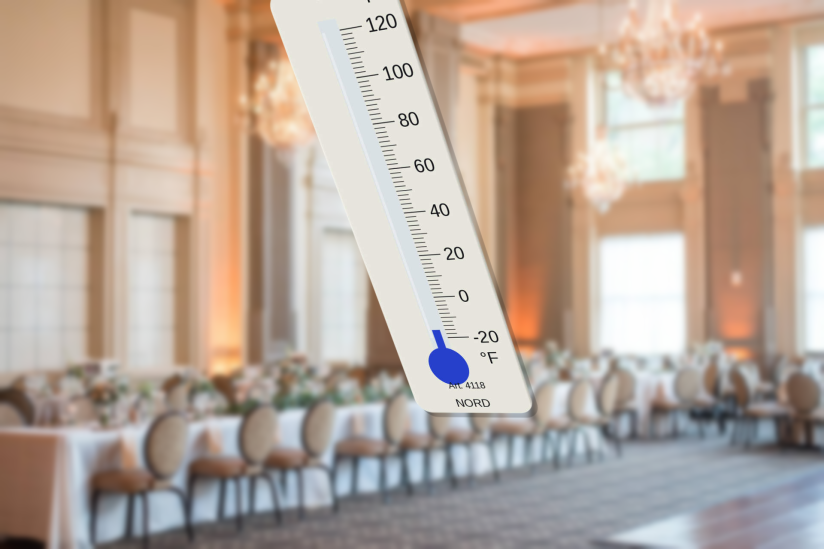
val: -16°F
